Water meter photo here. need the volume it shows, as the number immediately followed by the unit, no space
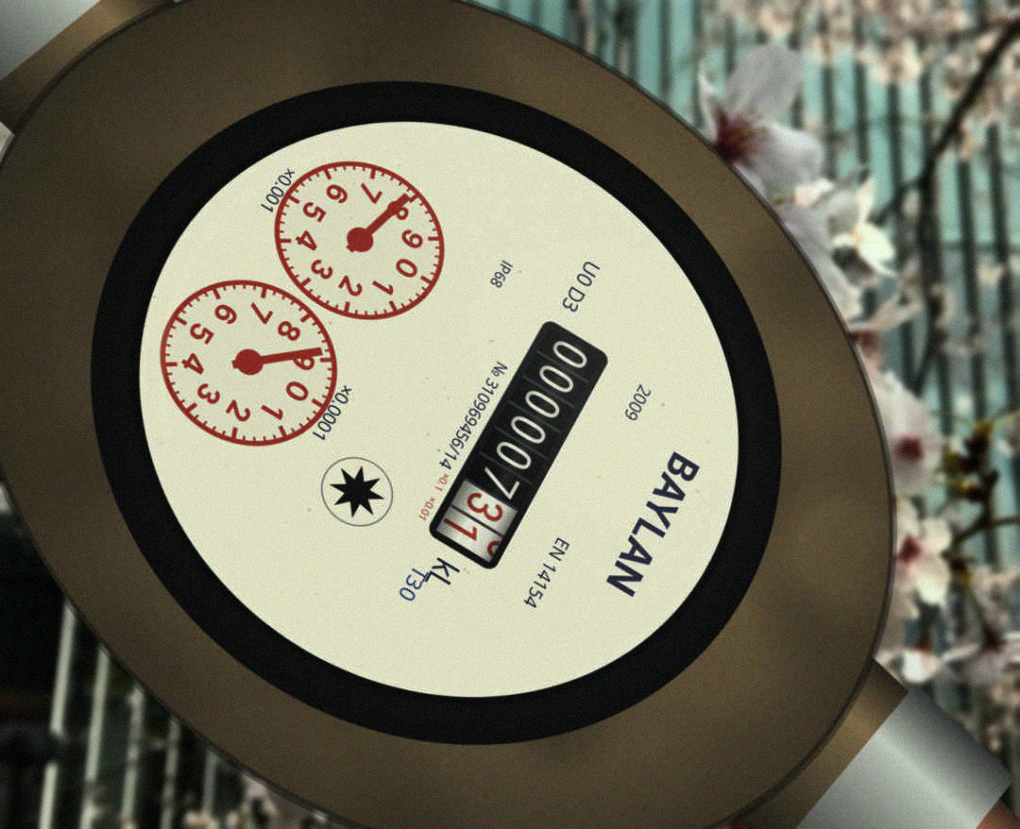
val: 7.3078kL
